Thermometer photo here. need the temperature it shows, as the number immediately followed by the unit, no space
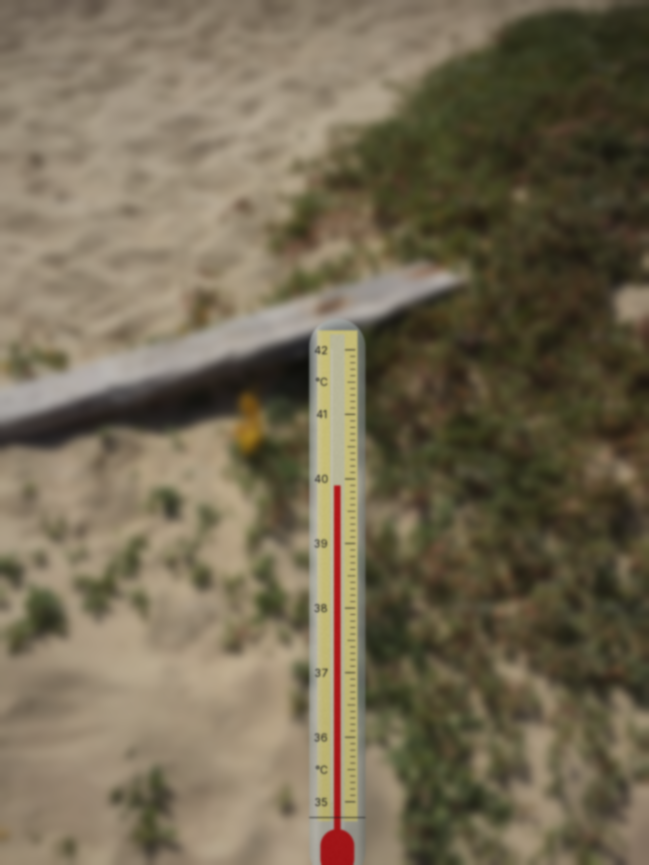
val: 39.9°C
